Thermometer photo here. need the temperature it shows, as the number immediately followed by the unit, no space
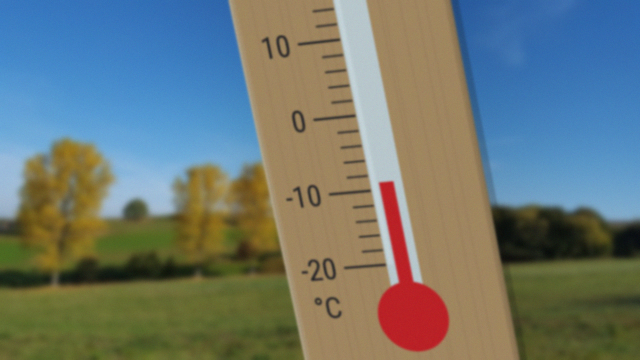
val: -9°C
